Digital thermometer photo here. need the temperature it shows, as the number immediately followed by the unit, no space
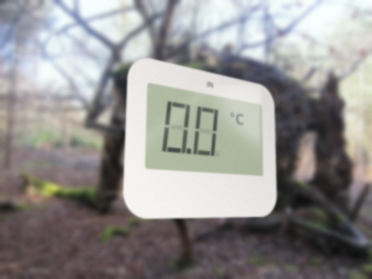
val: 0.0°C
